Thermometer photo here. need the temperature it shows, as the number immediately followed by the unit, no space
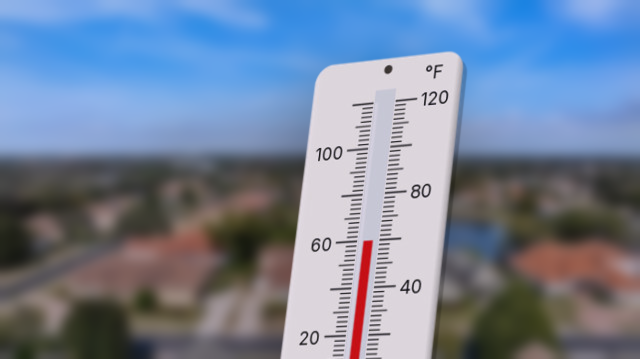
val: 60°F
